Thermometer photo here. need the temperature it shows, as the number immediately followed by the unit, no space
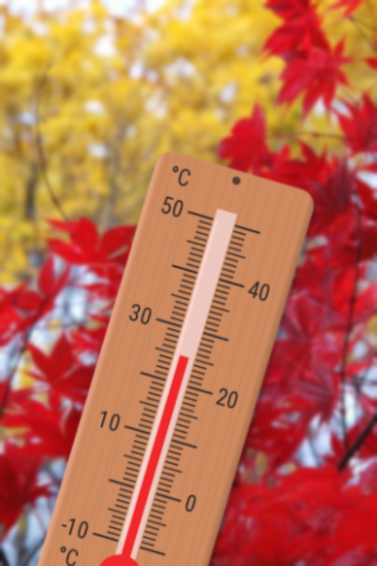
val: 25°C
